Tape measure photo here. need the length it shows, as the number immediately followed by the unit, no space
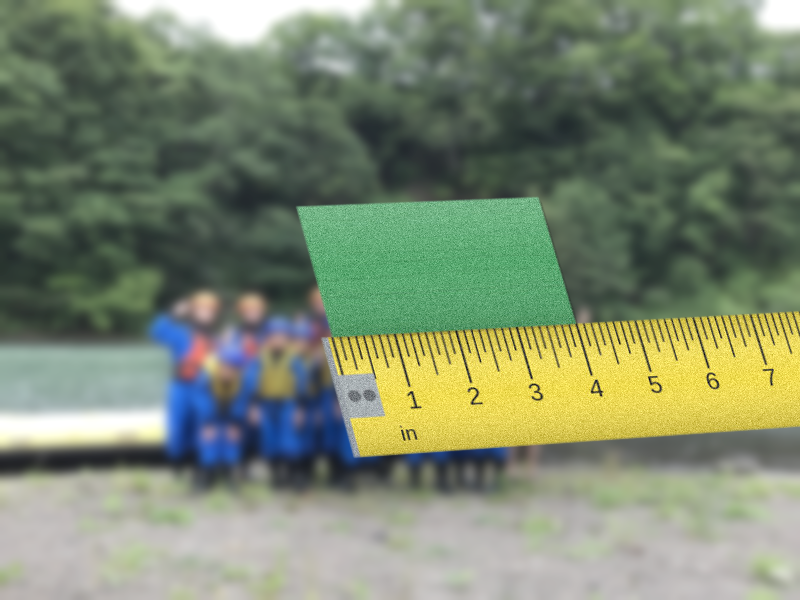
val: 4in
